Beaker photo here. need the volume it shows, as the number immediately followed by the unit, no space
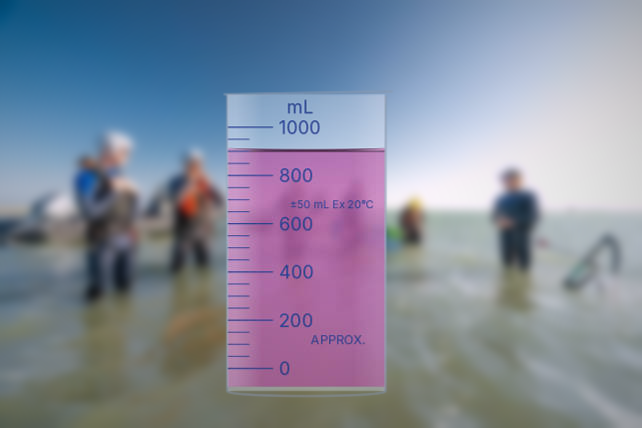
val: 900mL
